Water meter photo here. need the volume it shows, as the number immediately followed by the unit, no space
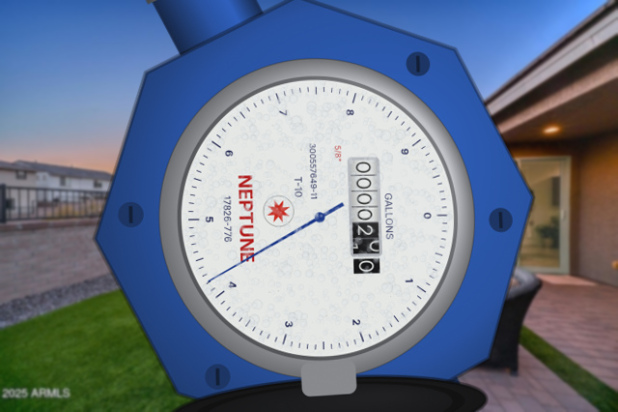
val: 204.2gal
